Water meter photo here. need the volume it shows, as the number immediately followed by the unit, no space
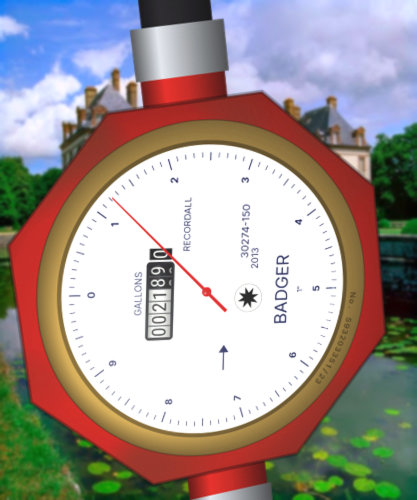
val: 21891.2gal
